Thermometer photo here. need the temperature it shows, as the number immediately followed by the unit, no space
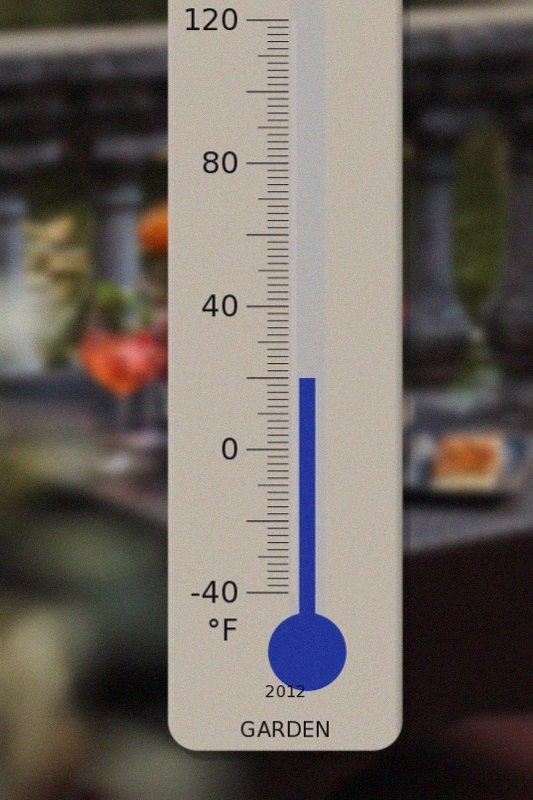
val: 20°F
